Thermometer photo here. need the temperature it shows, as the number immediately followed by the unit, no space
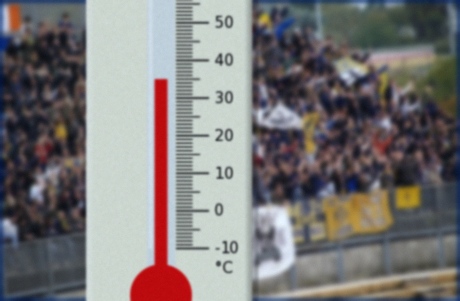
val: 35°C
